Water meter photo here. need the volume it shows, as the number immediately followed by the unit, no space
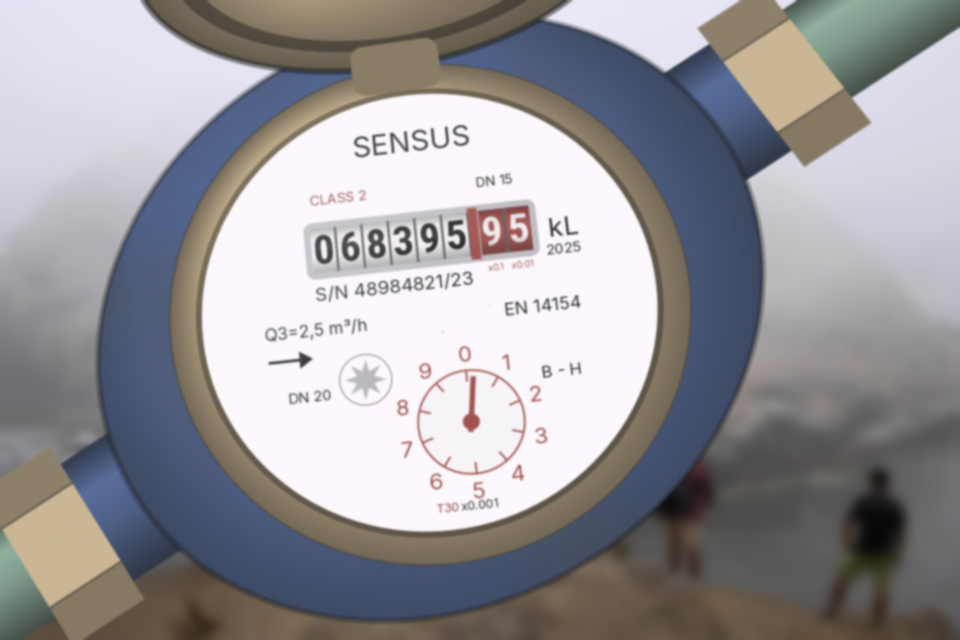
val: 68395.950kL
